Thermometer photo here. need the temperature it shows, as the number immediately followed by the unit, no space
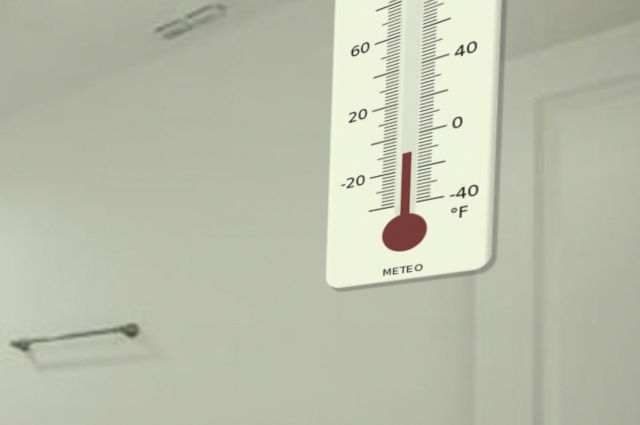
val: -10°F
